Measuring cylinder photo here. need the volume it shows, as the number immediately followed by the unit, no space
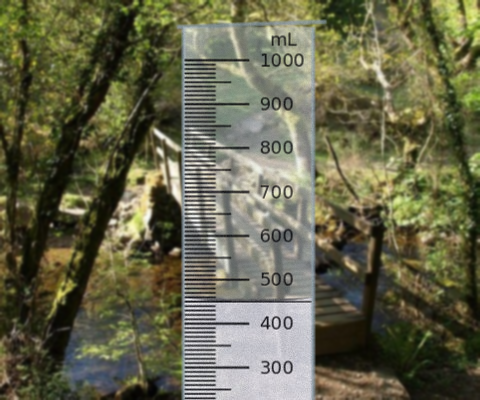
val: 450mL
